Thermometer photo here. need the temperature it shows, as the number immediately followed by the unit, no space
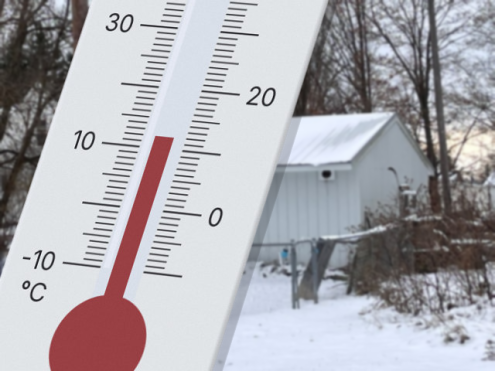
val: 12°C
